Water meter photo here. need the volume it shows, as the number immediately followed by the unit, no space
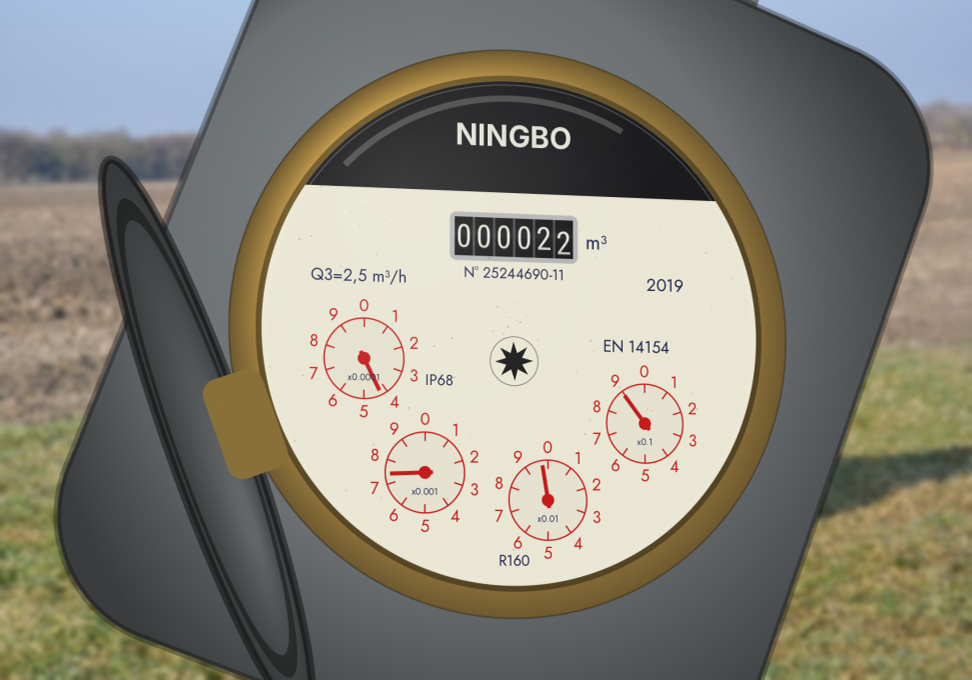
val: 21.8974m³
